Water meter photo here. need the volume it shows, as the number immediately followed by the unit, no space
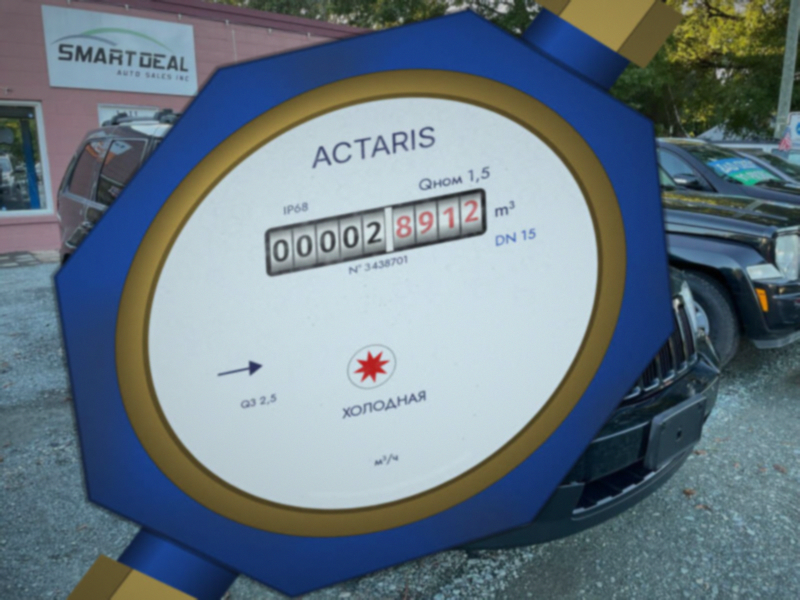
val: 2.8912m³
